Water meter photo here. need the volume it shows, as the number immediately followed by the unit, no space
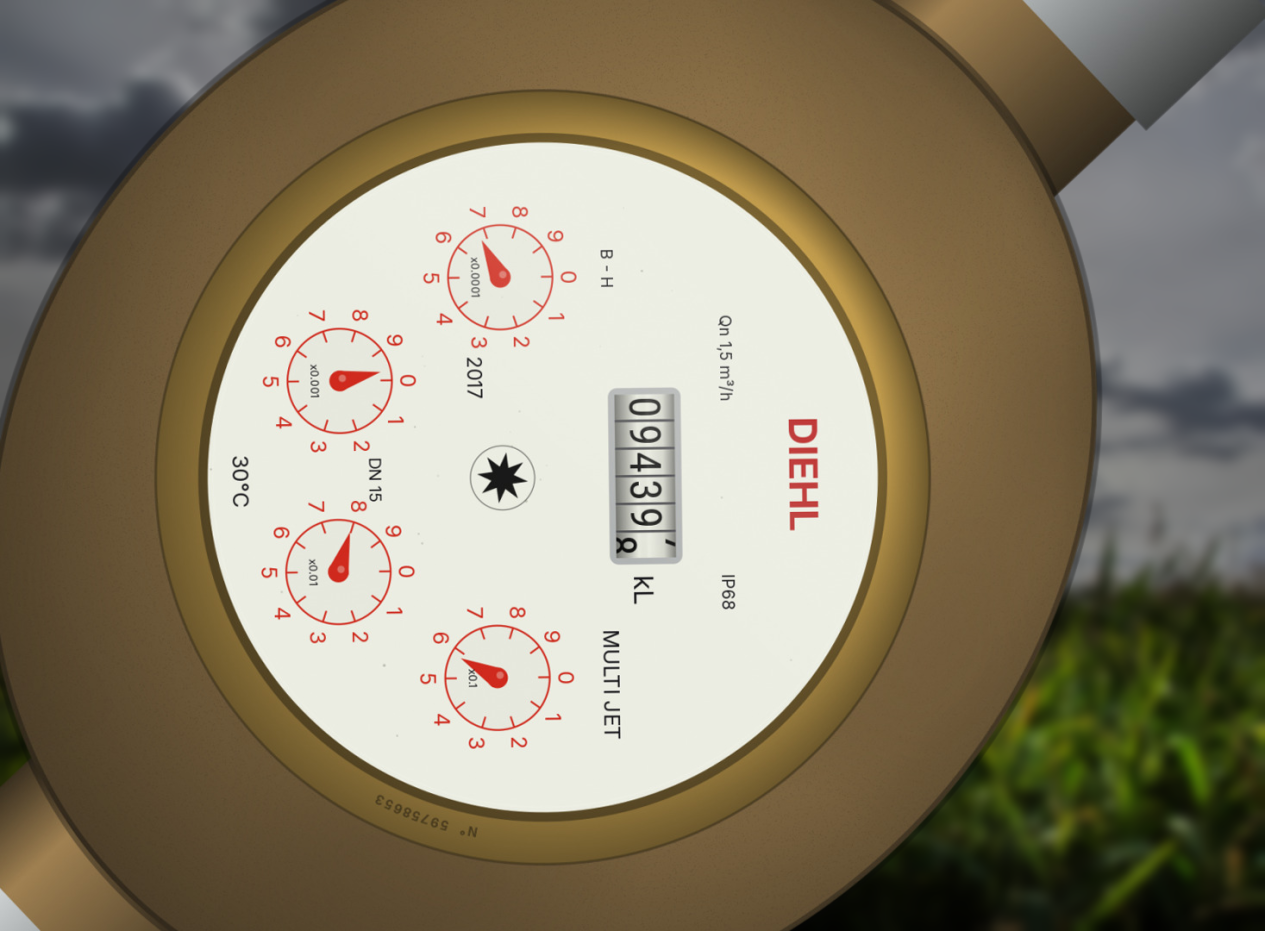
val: 94397.5796kL
